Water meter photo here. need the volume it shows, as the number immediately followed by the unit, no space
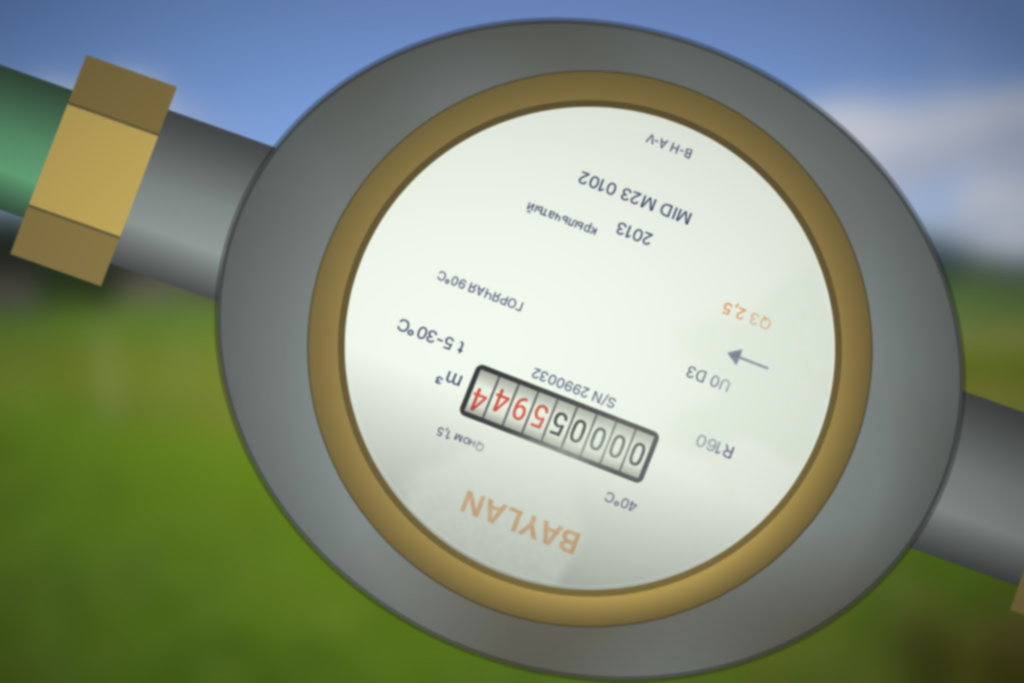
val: 5.5944m³
